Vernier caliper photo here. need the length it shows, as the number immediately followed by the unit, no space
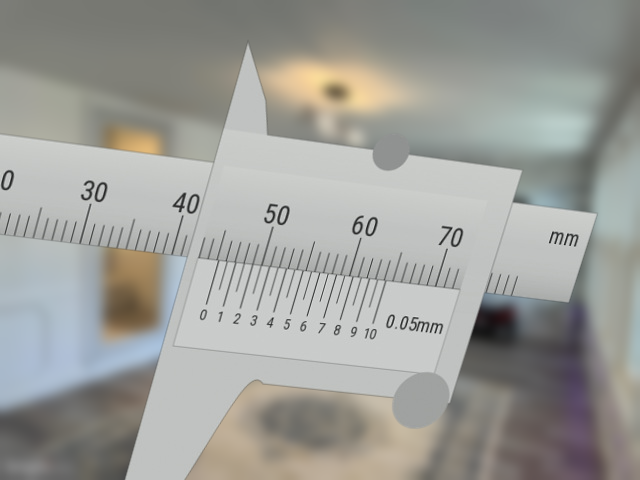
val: 45.2mm
